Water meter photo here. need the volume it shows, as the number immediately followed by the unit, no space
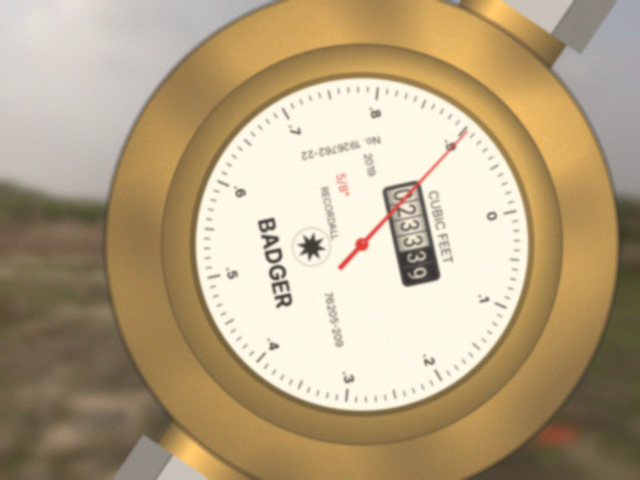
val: 23338.90ft³
